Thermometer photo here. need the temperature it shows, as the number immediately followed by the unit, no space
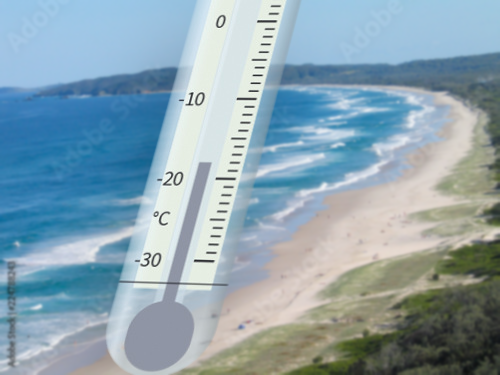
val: -18°C
